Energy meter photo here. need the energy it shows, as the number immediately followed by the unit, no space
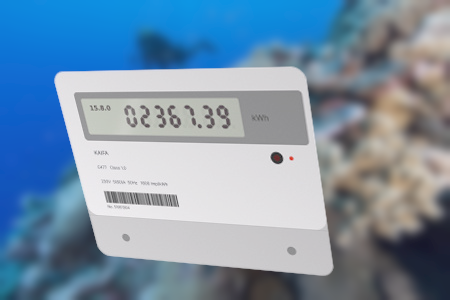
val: 2367.39kWh
